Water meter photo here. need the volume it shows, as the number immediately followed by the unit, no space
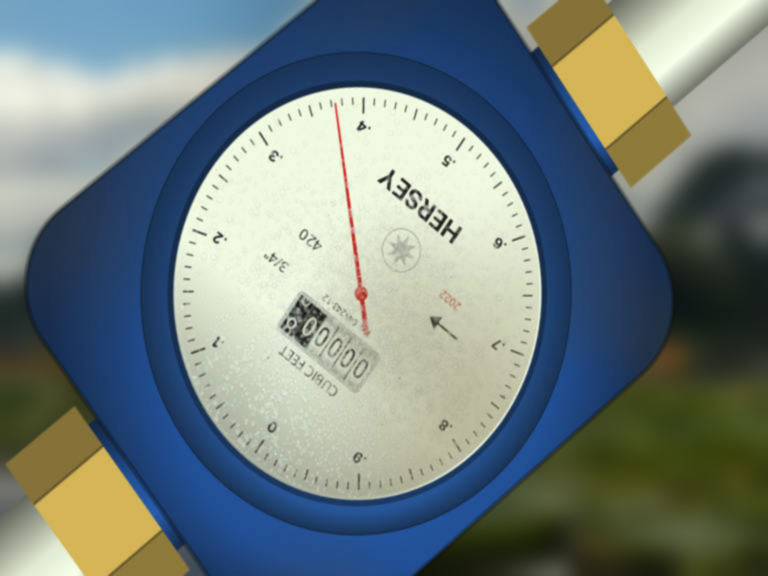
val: 8.37ft³
